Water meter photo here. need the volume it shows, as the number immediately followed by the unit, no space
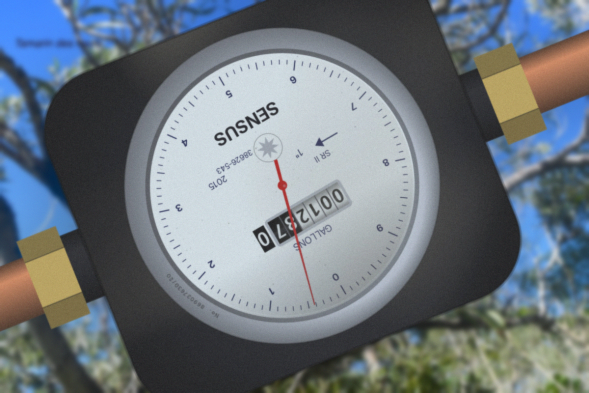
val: 12870.4gal
